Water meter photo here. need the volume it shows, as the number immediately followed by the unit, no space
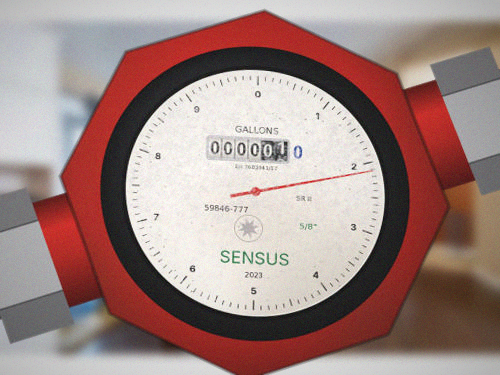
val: 12.1gal
